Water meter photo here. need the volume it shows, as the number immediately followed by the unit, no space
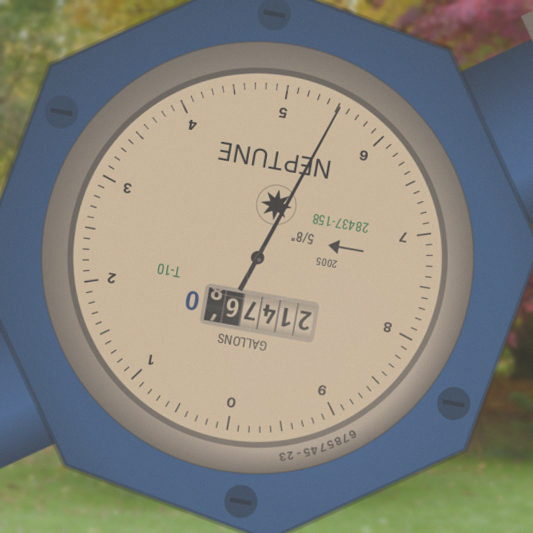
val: 2147675.5gal
